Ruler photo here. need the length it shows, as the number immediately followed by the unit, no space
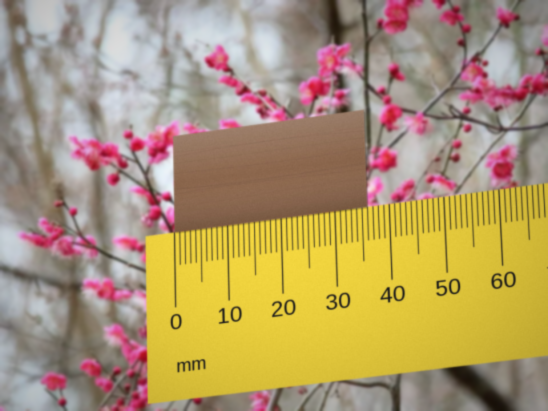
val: 36mm
